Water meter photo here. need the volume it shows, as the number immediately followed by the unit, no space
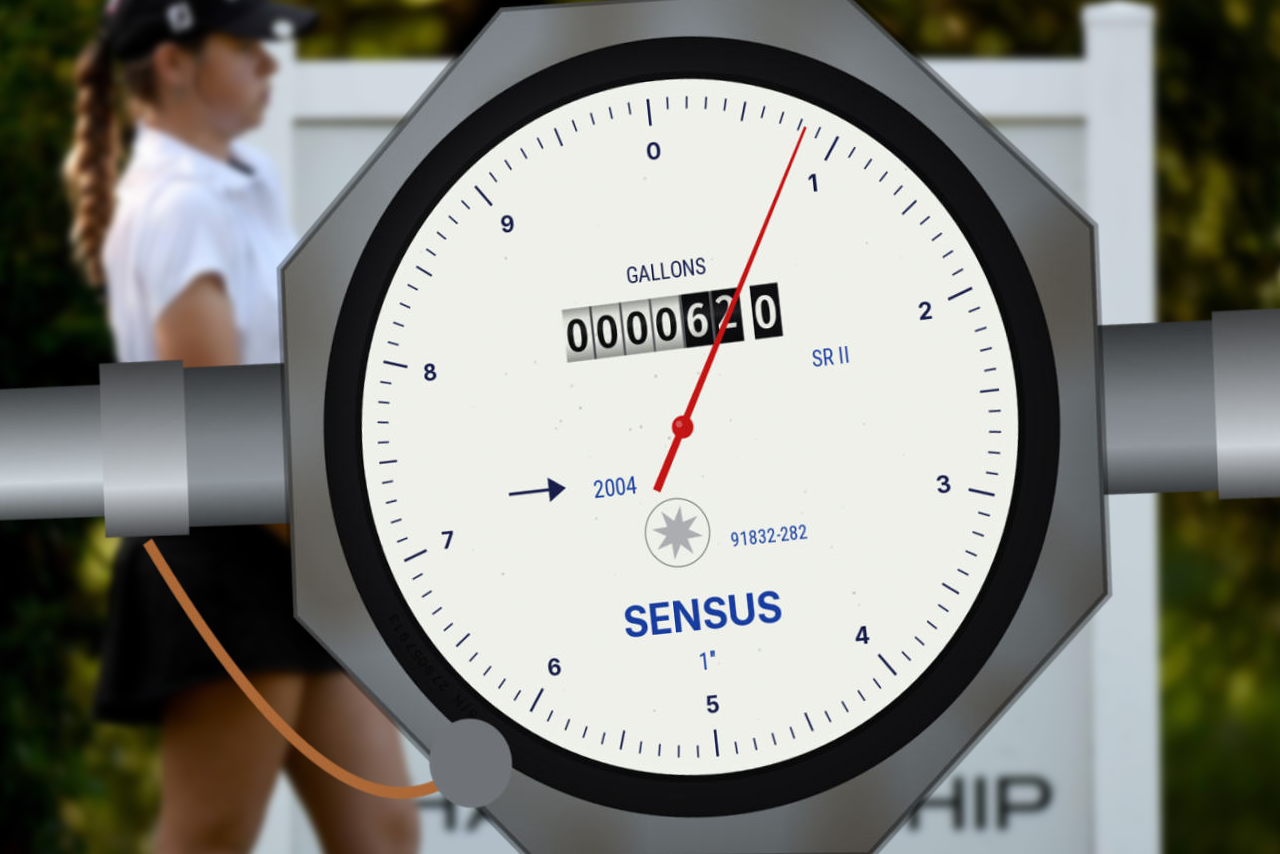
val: 620.8gal
